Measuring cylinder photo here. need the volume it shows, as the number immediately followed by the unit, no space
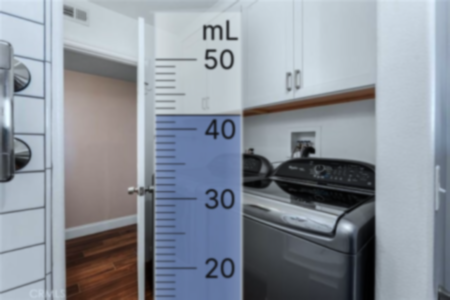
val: 42mL
